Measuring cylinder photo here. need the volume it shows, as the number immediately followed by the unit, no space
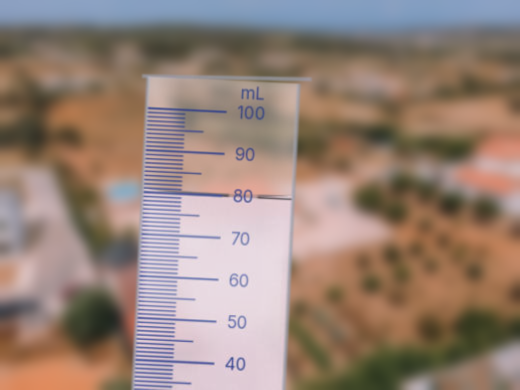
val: 80mL
